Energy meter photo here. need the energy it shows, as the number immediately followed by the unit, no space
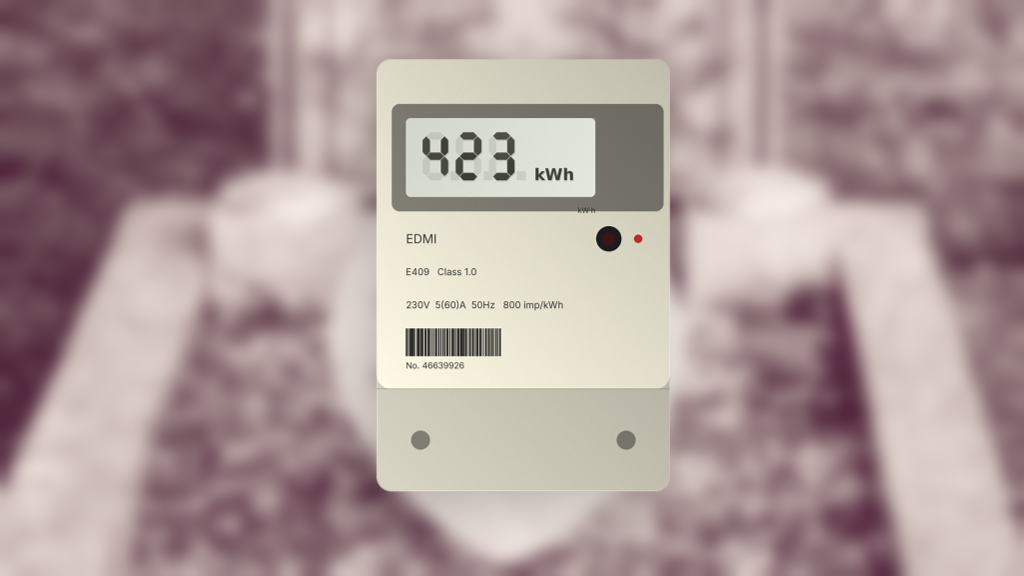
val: 423kWh
